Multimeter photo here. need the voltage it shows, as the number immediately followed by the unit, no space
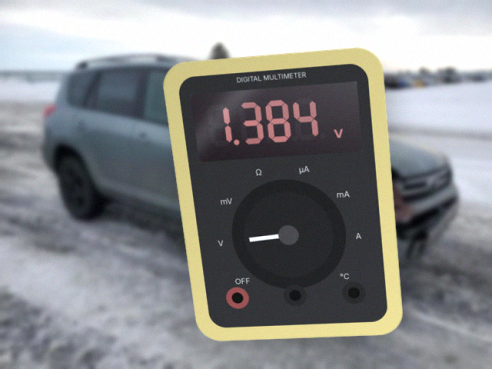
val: 1.384V
